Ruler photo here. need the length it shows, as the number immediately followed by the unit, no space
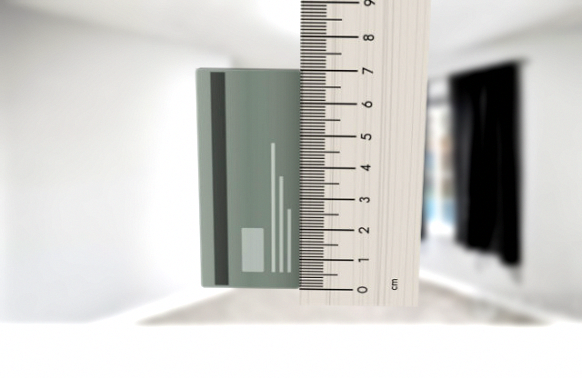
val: 7cm
